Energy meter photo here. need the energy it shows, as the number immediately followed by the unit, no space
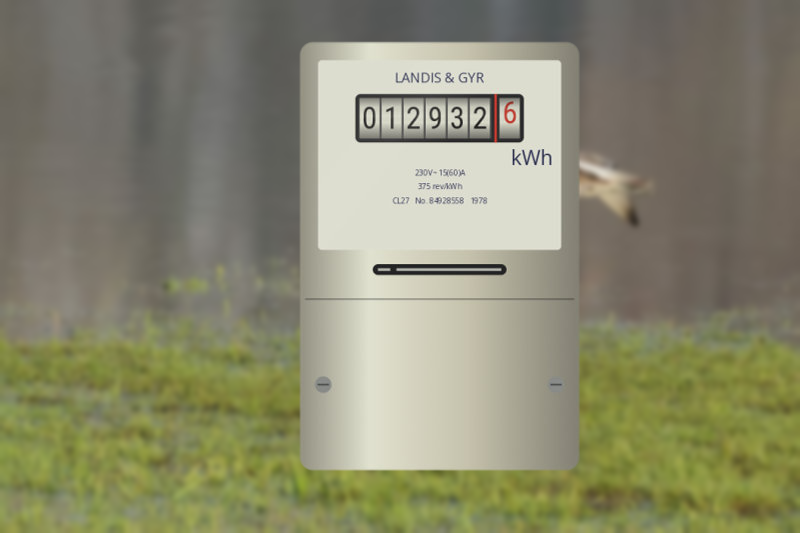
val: 12932.6kWh
